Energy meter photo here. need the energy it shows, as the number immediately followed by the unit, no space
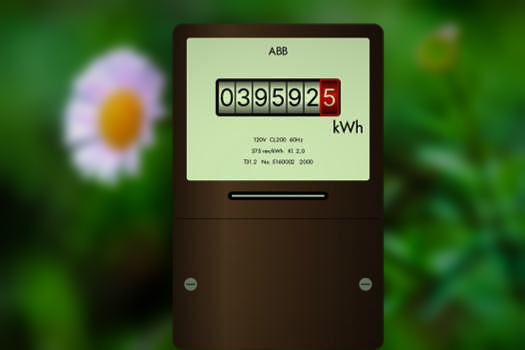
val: 39592.5kWh
